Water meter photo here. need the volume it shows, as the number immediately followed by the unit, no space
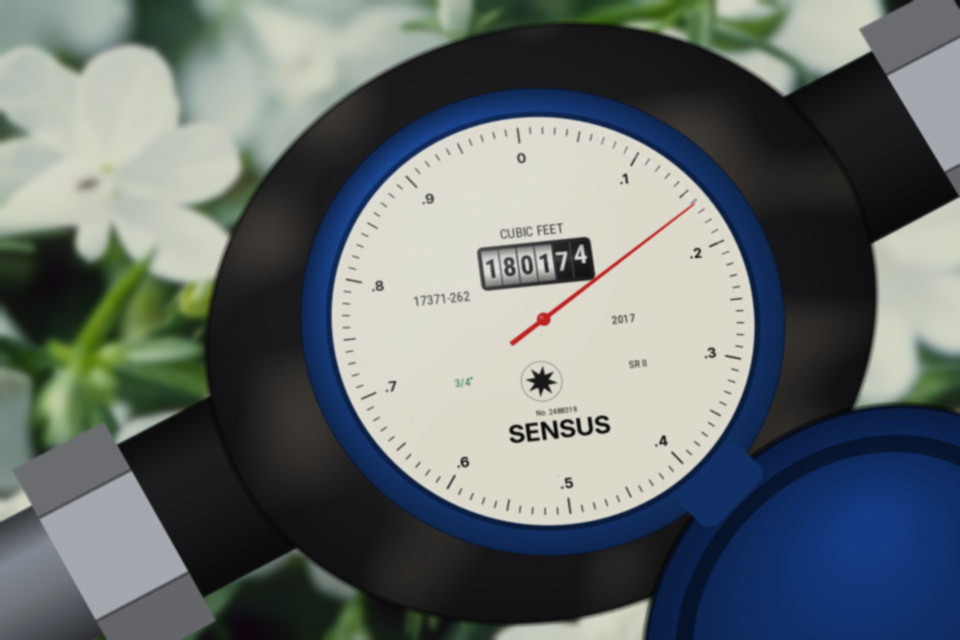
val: 180174.16ft³
